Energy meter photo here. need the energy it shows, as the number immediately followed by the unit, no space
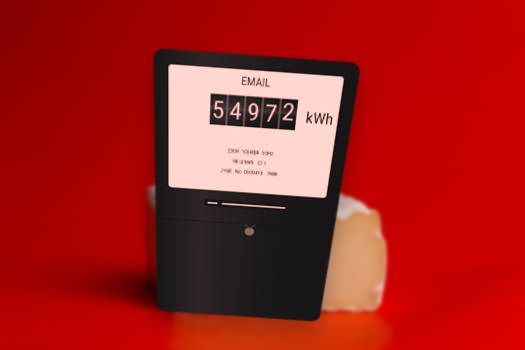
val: 54972kWh
